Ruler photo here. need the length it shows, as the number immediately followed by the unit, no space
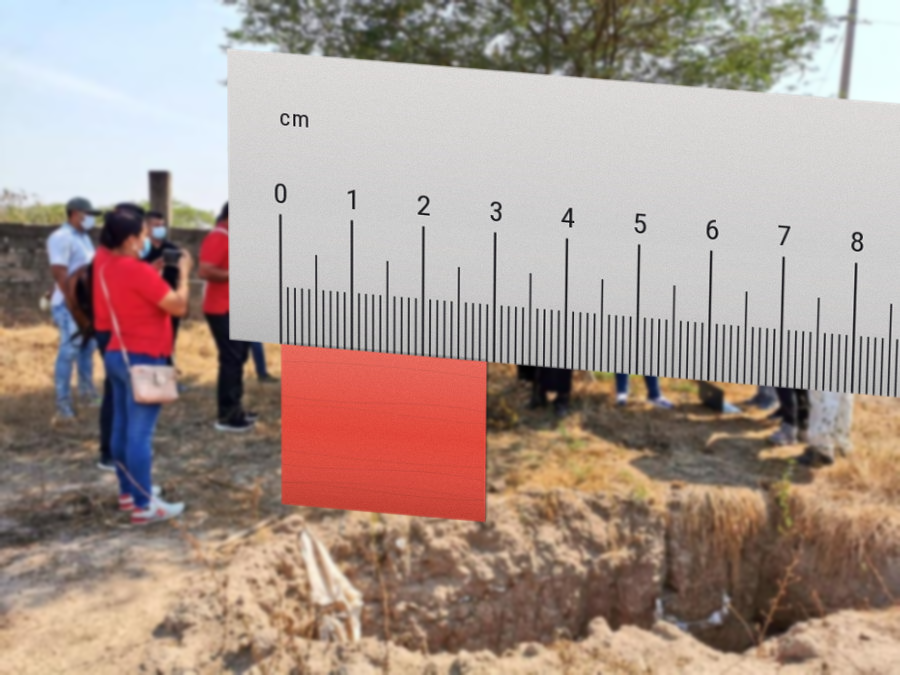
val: 2.9cm
